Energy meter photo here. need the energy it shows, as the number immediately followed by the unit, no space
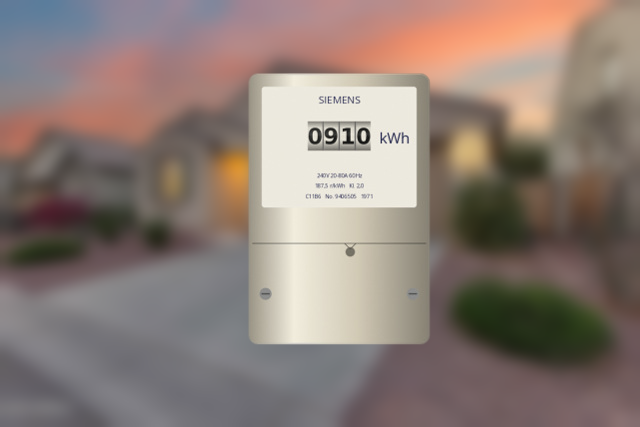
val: 910kWh
